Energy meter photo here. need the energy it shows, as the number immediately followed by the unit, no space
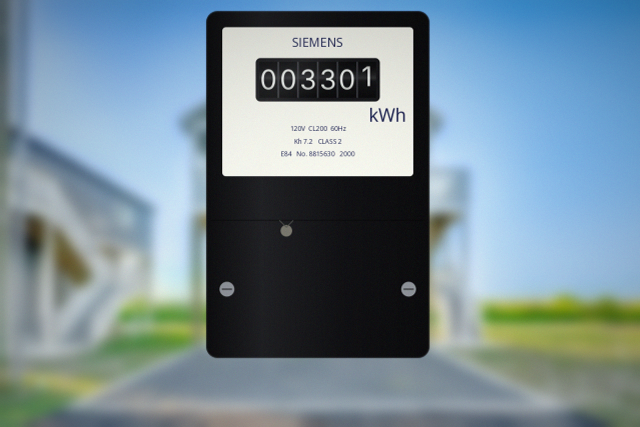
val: 3301kWh
